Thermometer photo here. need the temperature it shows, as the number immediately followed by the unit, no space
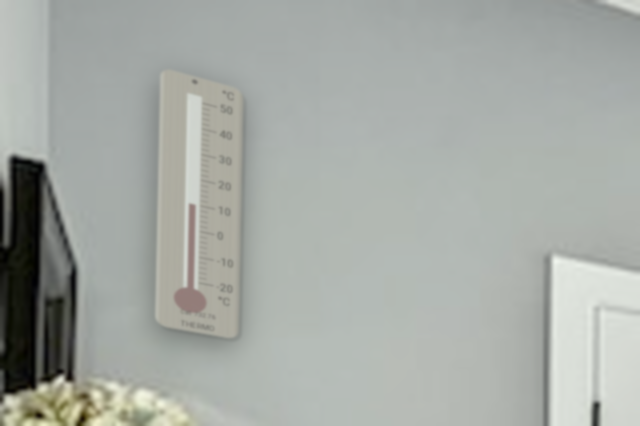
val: 10°C
